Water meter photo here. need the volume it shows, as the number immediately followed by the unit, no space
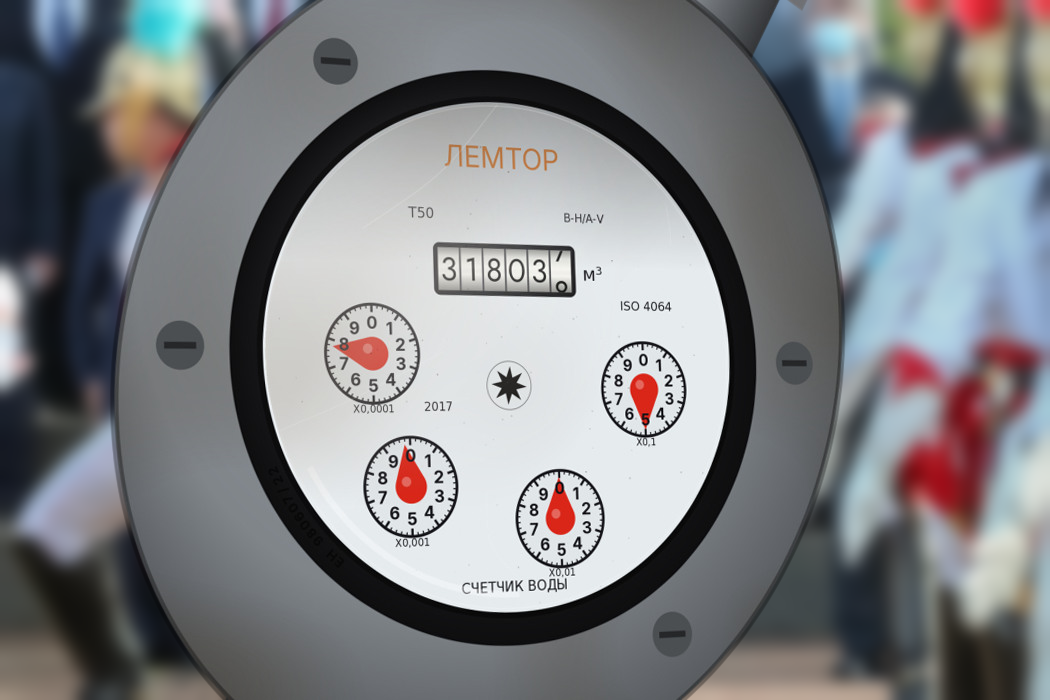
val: 318037.4997m³
